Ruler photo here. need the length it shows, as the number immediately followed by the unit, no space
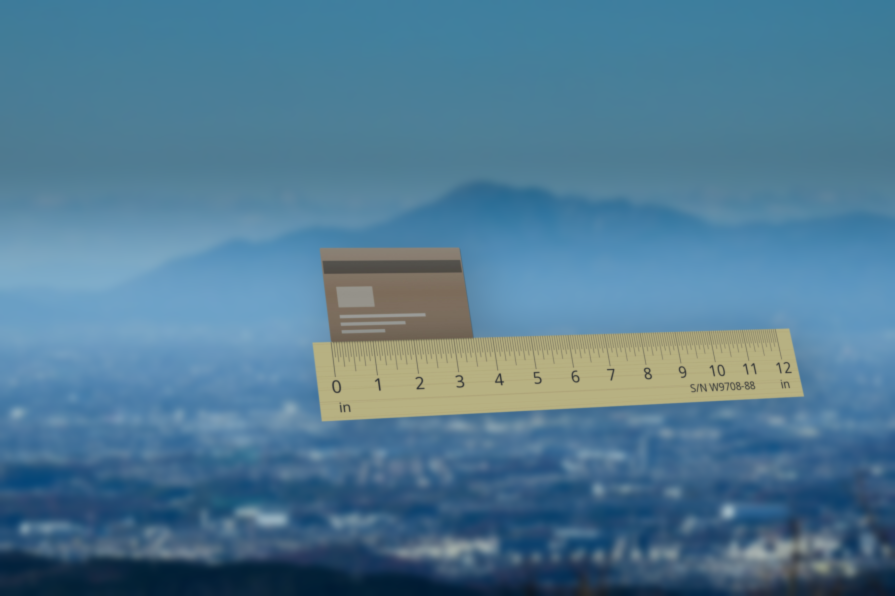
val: 3.5in
